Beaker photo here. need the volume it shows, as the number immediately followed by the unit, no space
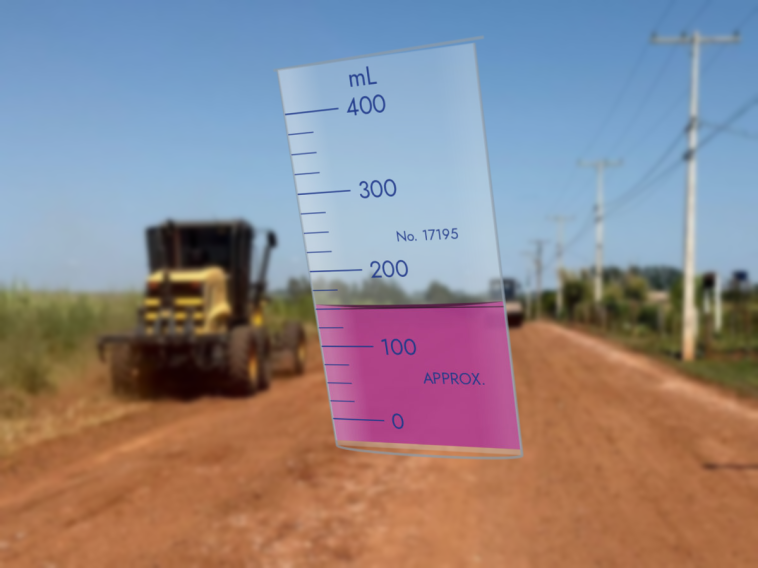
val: 150mL
